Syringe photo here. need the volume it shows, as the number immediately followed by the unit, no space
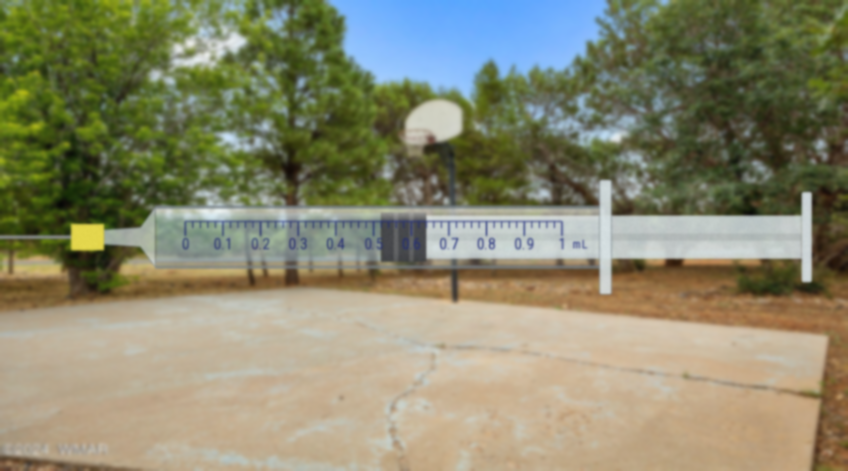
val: 0.52mL
